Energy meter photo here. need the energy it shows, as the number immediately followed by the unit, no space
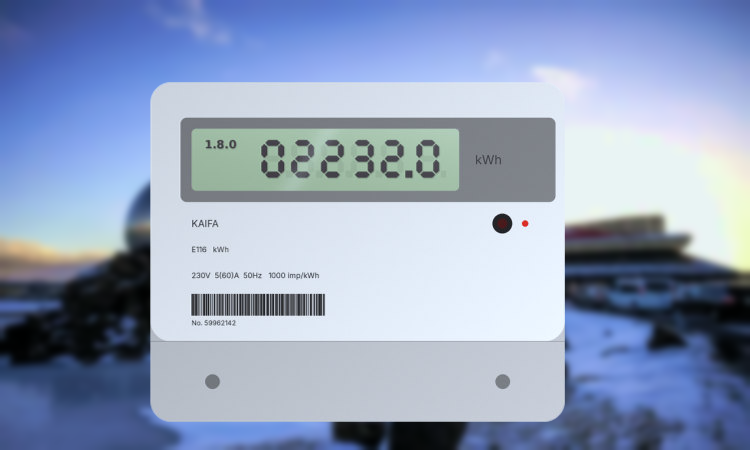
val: 2232.0kWh
